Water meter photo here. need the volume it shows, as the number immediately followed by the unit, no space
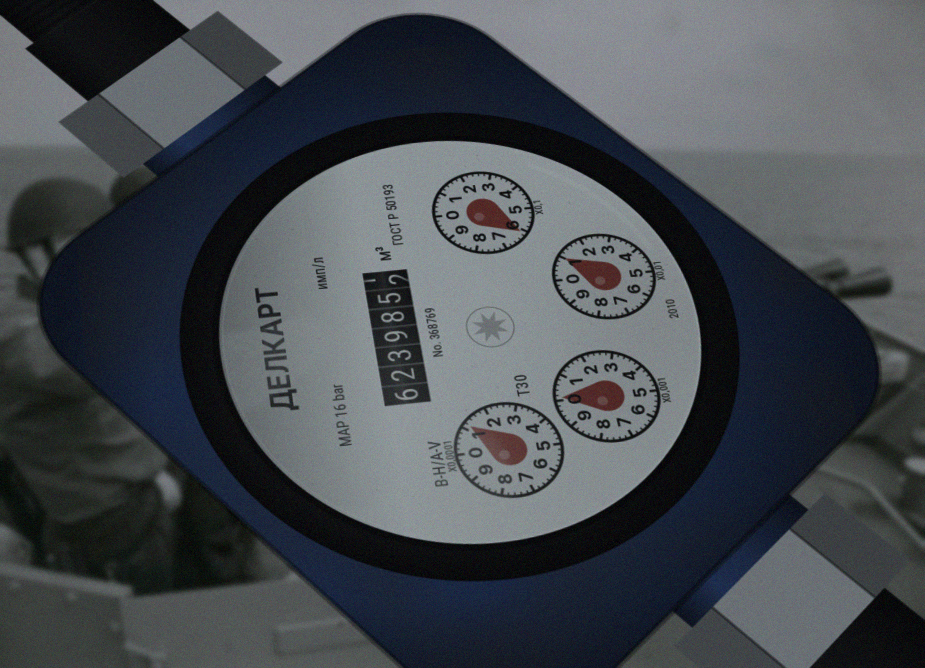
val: 6239851.6101m³
